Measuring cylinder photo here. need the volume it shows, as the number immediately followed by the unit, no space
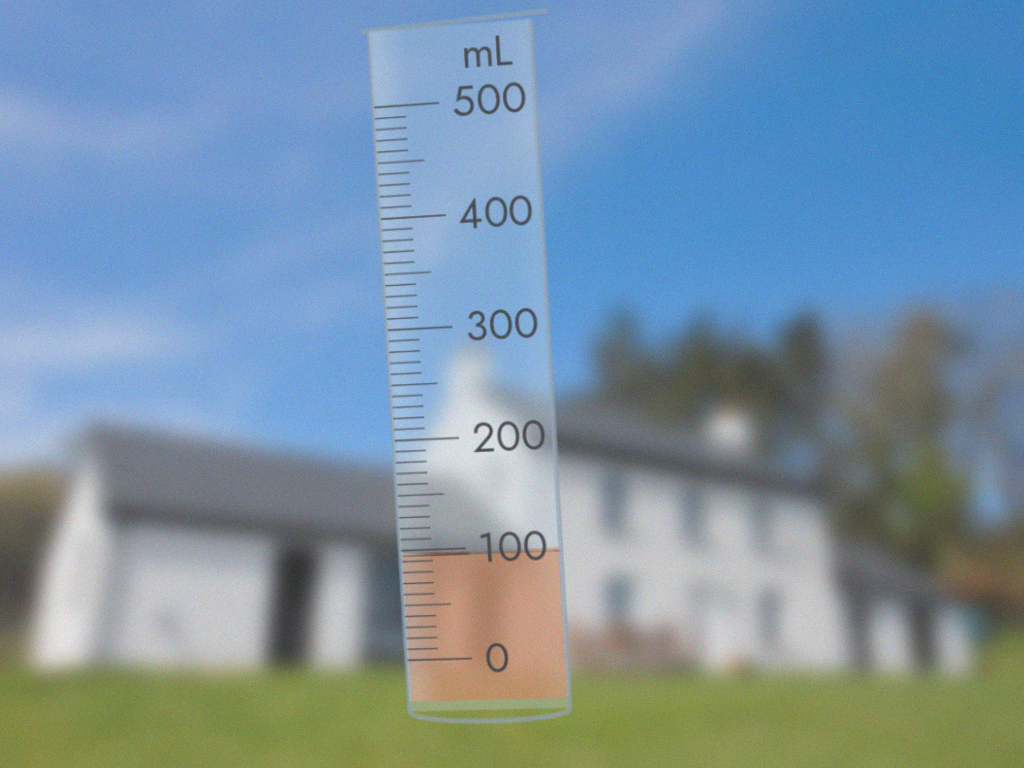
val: 95mL
